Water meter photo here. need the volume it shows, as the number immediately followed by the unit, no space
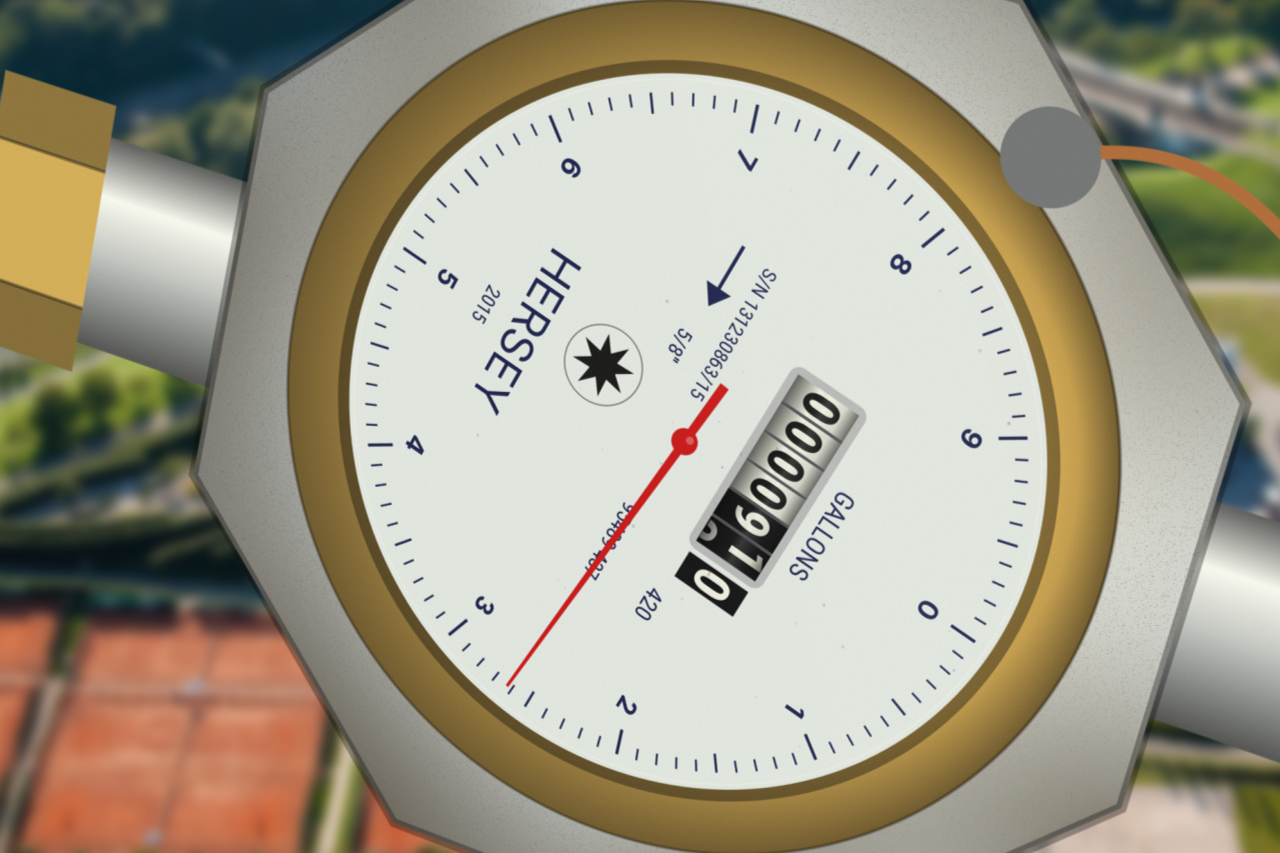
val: 912.6gal
